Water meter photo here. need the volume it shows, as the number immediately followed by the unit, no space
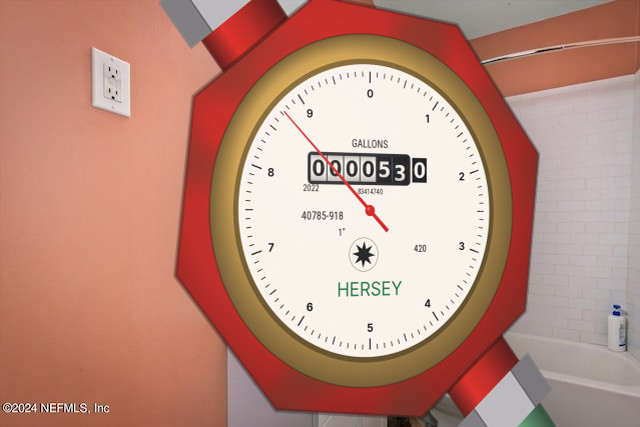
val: 528.7gal
